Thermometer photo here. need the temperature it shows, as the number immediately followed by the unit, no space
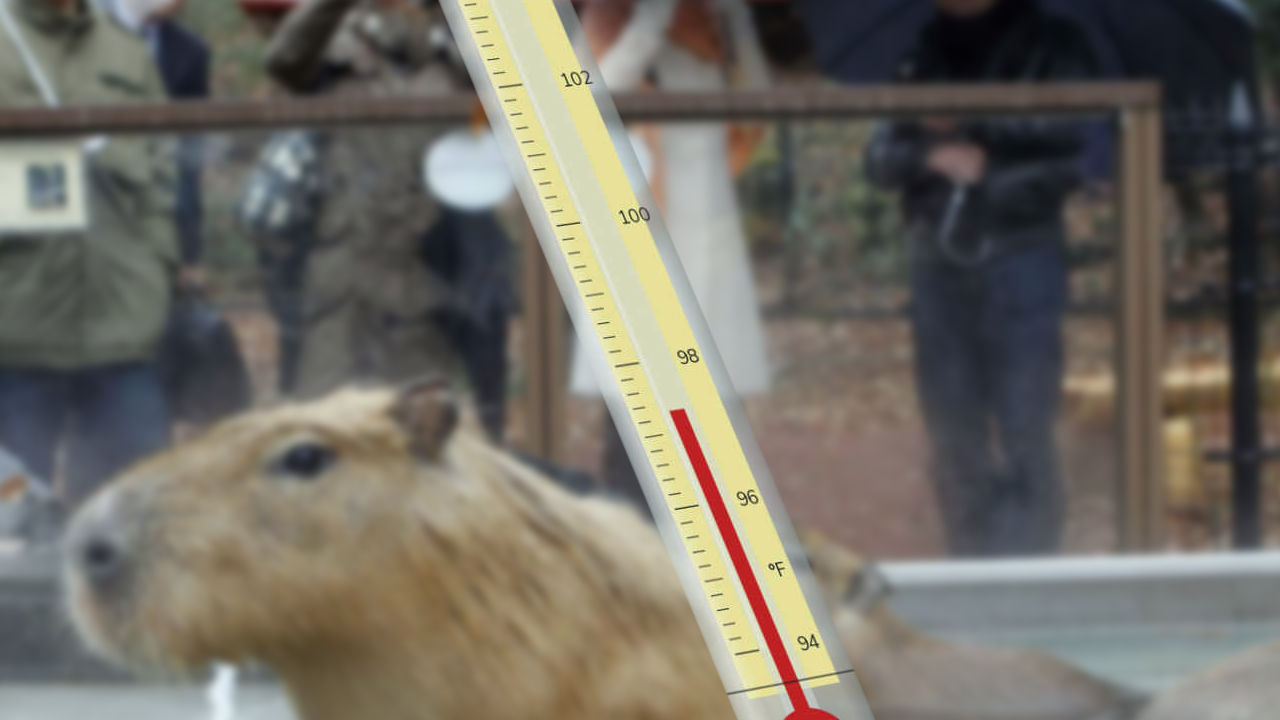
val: 97.3°F
